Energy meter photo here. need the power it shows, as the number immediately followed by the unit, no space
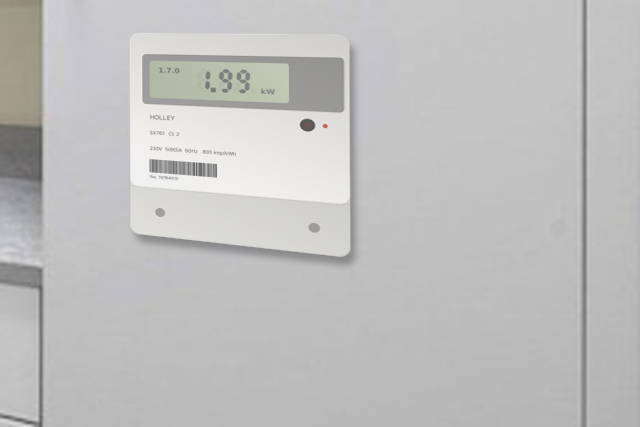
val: 1.99kW
